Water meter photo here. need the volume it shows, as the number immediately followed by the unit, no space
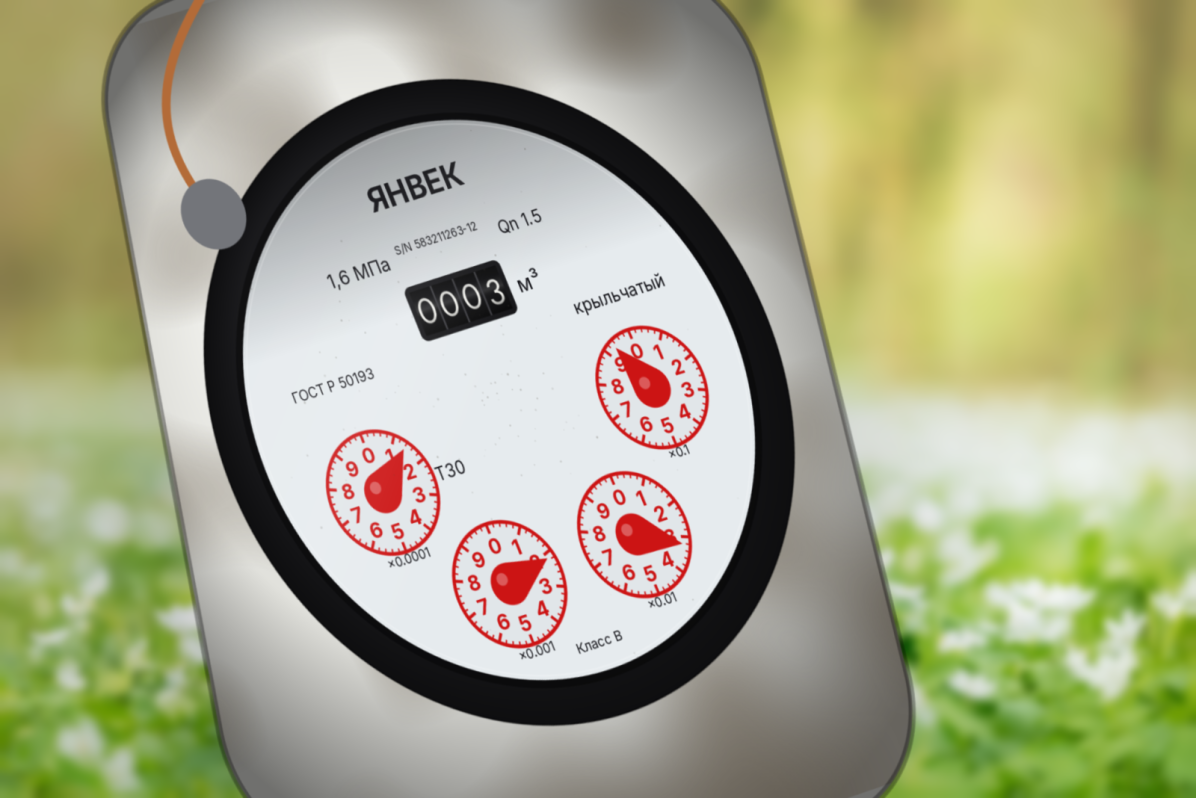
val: 2.9321m³
